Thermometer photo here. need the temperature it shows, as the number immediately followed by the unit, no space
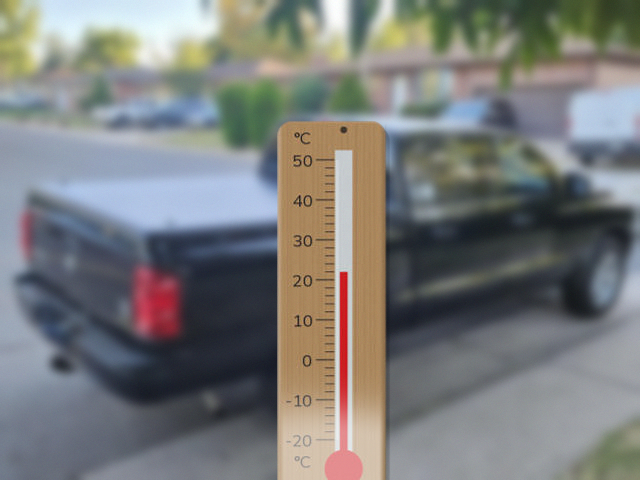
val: 22°C
